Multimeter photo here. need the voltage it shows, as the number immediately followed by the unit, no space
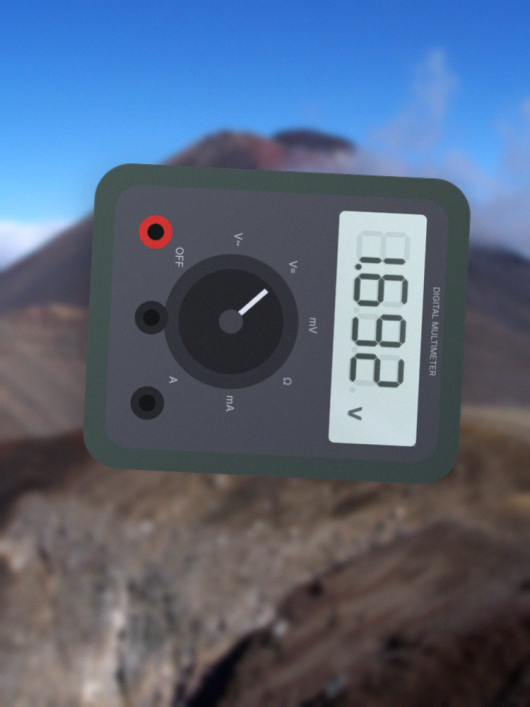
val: 1.692V
